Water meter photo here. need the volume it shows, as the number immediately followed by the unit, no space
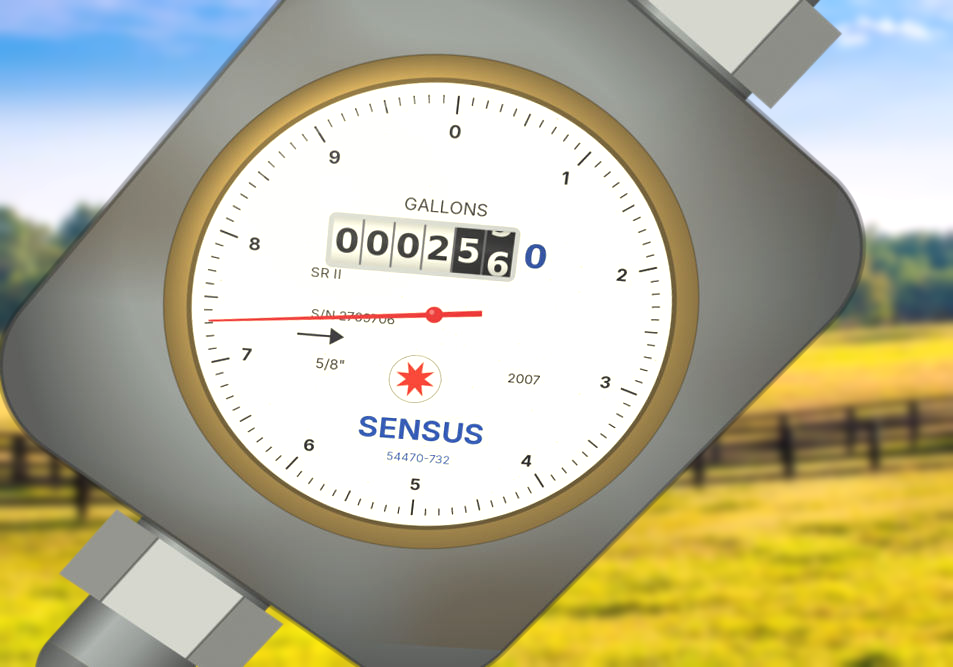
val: 2557.3gal
